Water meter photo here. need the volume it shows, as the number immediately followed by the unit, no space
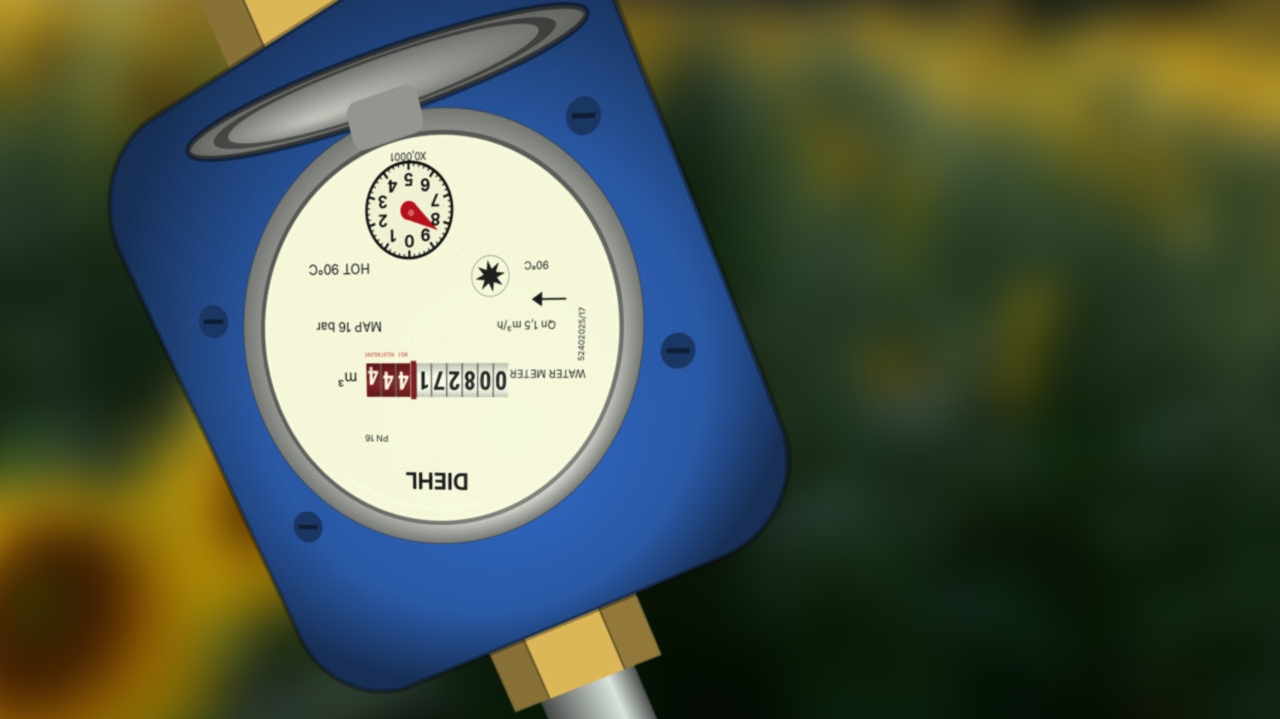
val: 8271.4438m³
